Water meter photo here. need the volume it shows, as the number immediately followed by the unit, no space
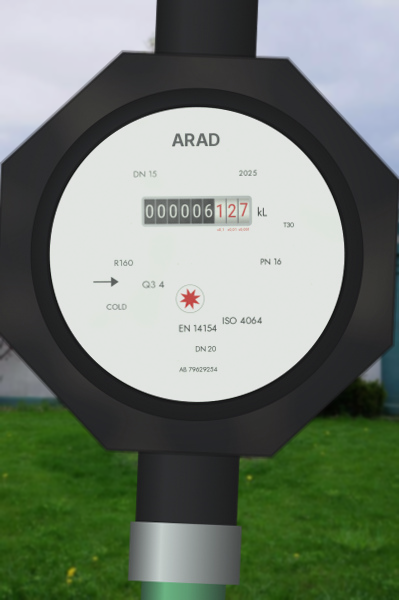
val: 6.127kL
